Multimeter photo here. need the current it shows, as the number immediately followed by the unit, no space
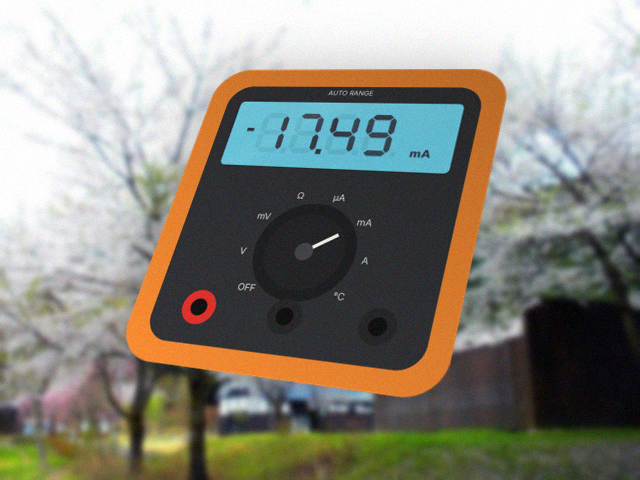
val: -17.49mA
